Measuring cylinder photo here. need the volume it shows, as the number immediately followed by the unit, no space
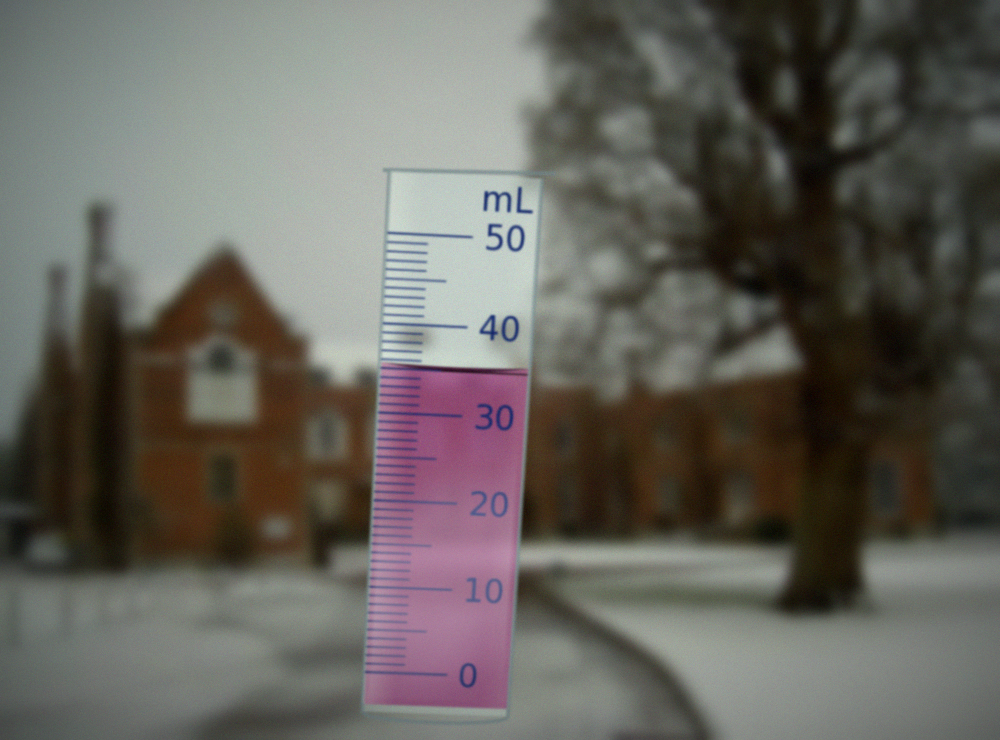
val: 35mL
